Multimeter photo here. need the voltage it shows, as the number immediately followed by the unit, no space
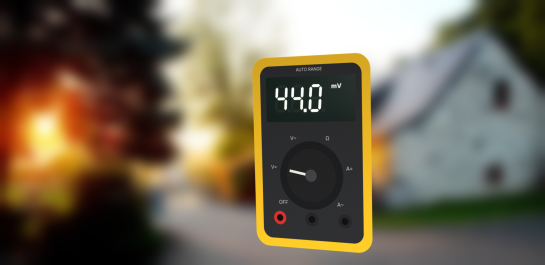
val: 44.0mV
